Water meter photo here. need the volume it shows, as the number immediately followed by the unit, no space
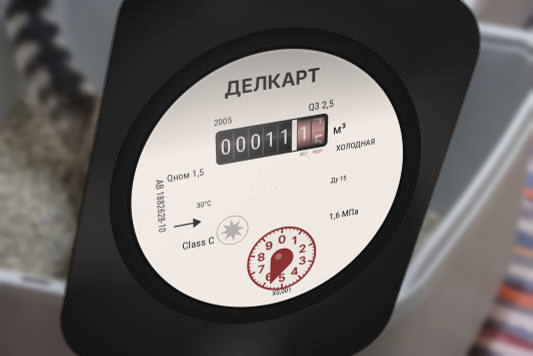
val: 11.145m³
